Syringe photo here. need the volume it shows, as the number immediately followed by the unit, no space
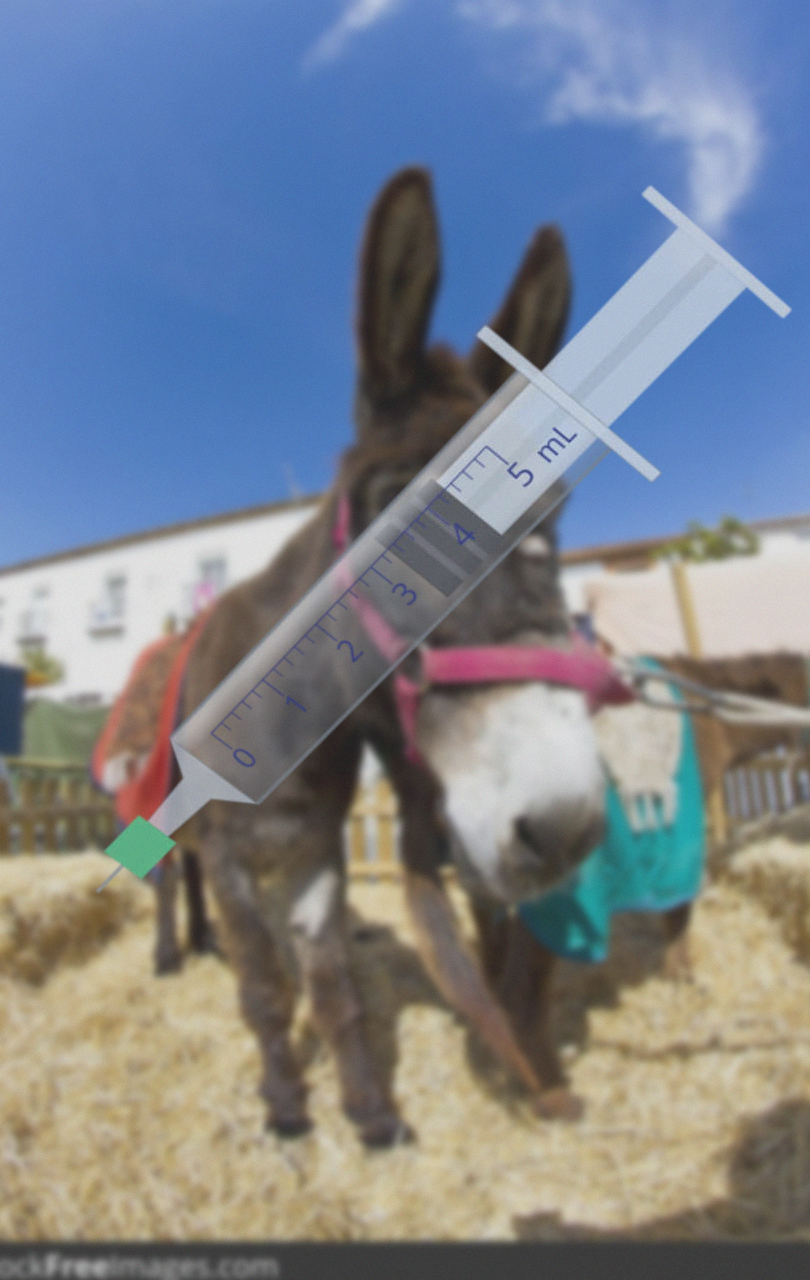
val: 3.3mL
